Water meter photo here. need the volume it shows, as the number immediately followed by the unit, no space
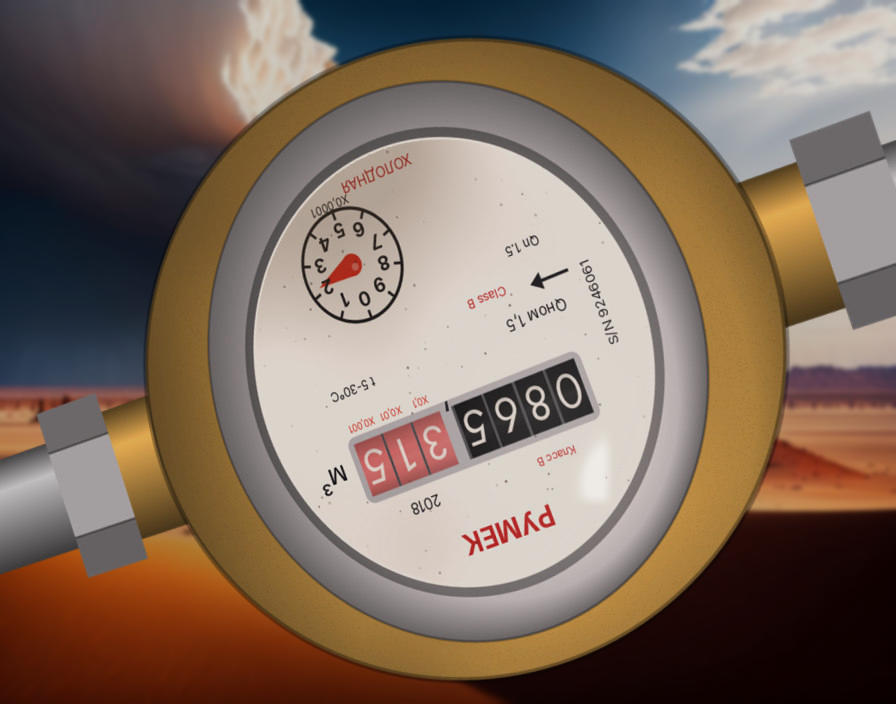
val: 865.3152m³
